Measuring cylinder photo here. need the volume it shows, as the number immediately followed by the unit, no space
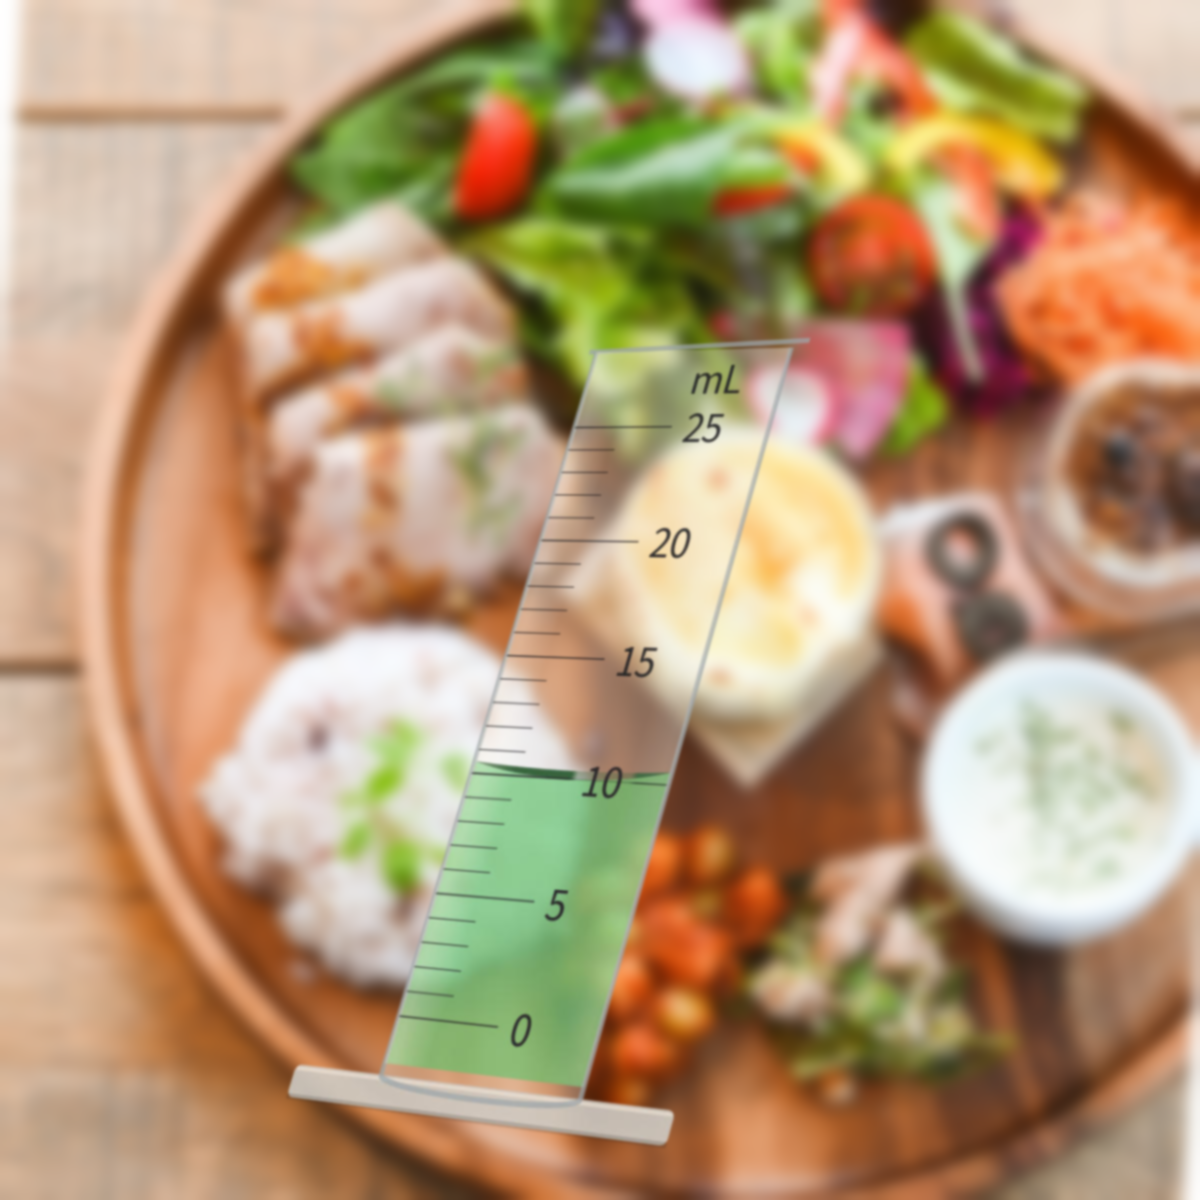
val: 10mL
